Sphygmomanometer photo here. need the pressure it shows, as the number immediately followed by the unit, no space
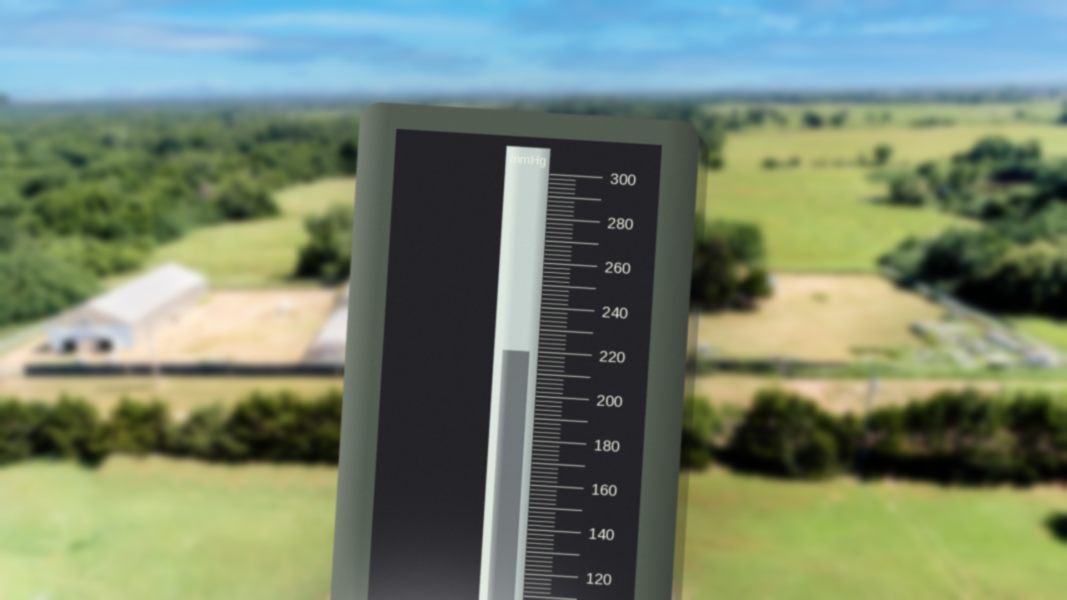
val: 220mmHg
